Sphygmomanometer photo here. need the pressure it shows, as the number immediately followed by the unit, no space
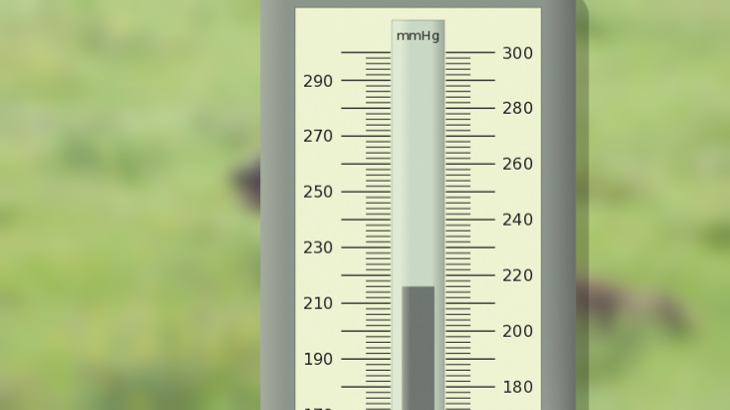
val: 216mmHg
